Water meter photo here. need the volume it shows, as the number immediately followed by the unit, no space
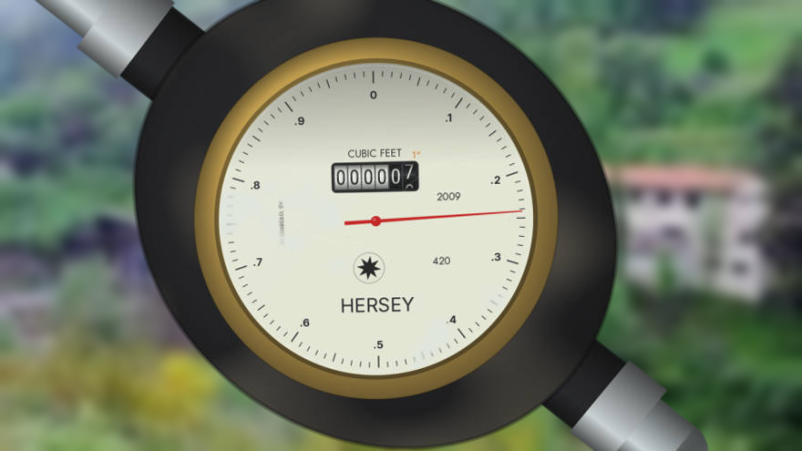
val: 7.24ft³
